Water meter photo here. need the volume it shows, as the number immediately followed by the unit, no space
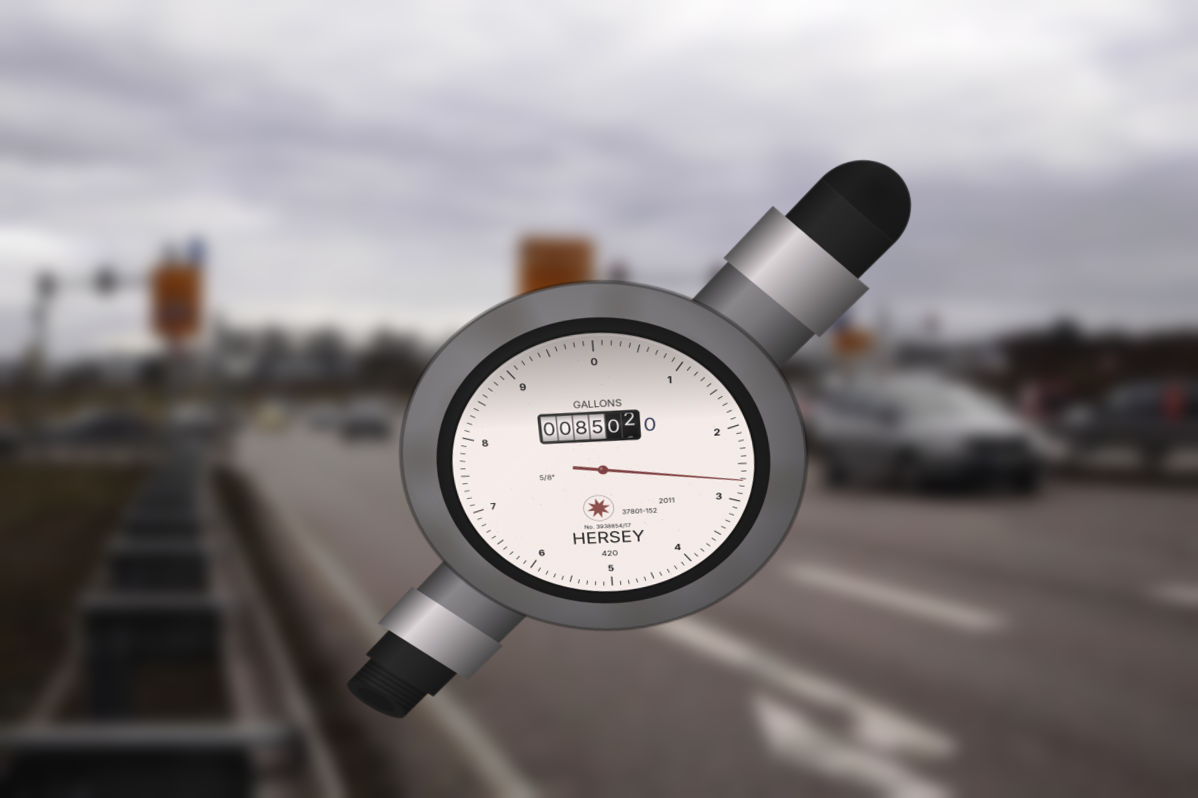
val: 85022.7gal
